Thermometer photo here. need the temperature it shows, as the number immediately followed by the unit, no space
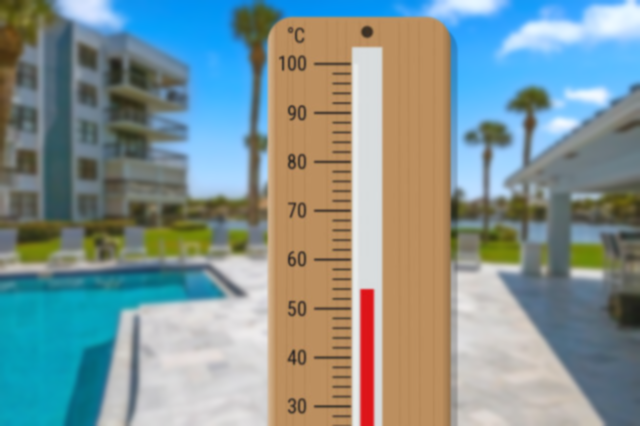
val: 54°C
